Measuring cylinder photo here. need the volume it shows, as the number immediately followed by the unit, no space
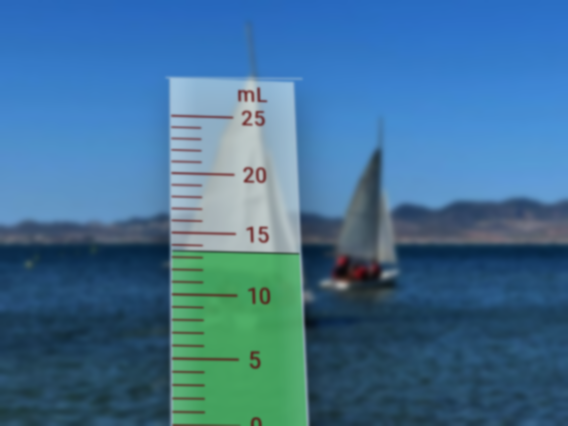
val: 13.5mL
